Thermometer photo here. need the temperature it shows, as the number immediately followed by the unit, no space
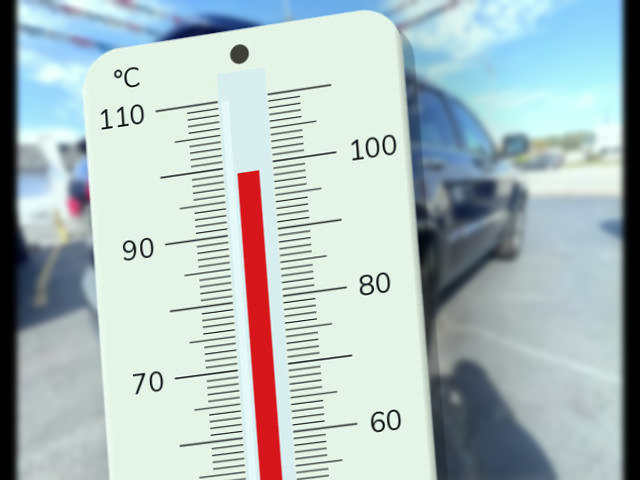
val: 99°C
